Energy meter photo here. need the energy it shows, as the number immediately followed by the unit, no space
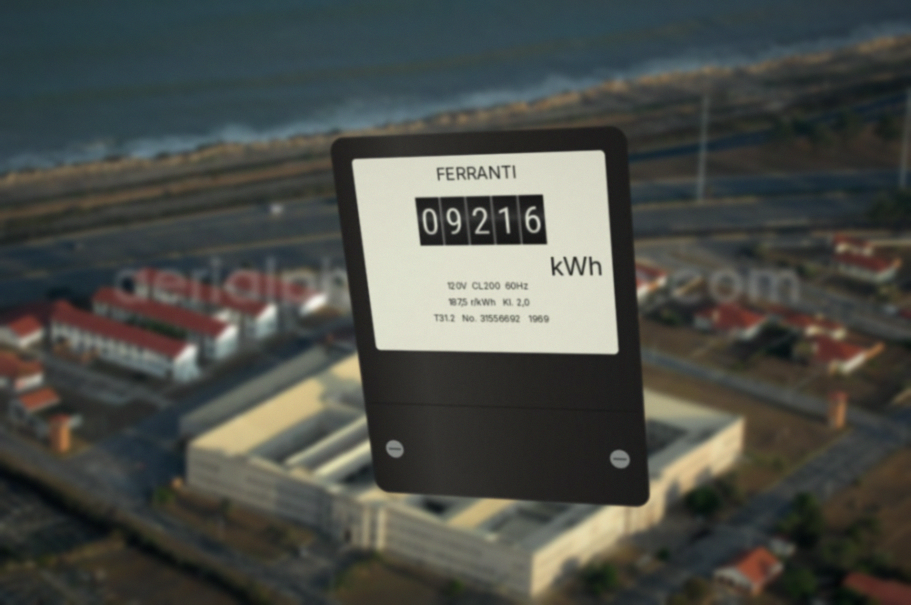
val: 9216kWh
